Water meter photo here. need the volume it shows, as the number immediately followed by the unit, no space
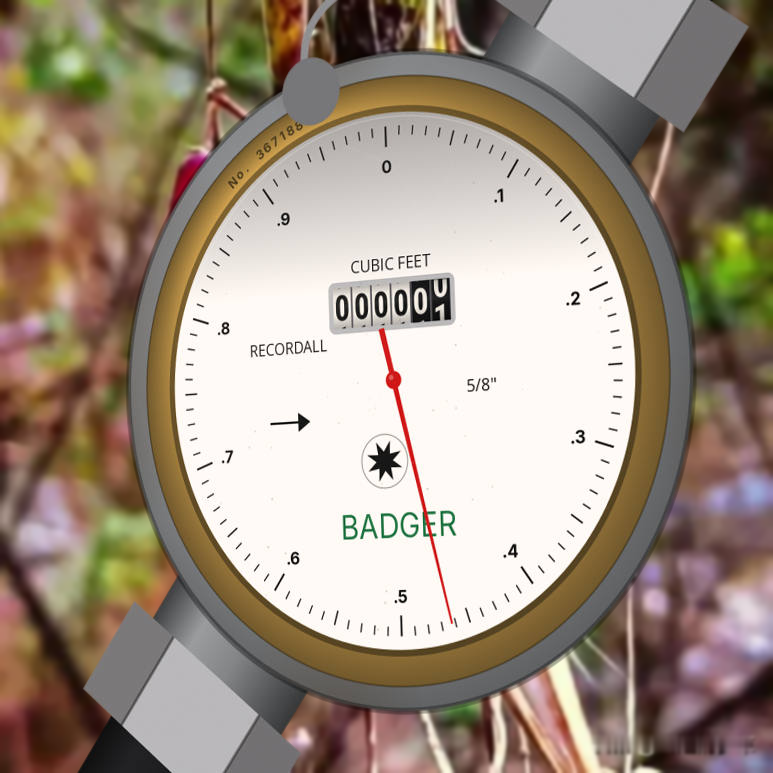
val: 0.46ft³
